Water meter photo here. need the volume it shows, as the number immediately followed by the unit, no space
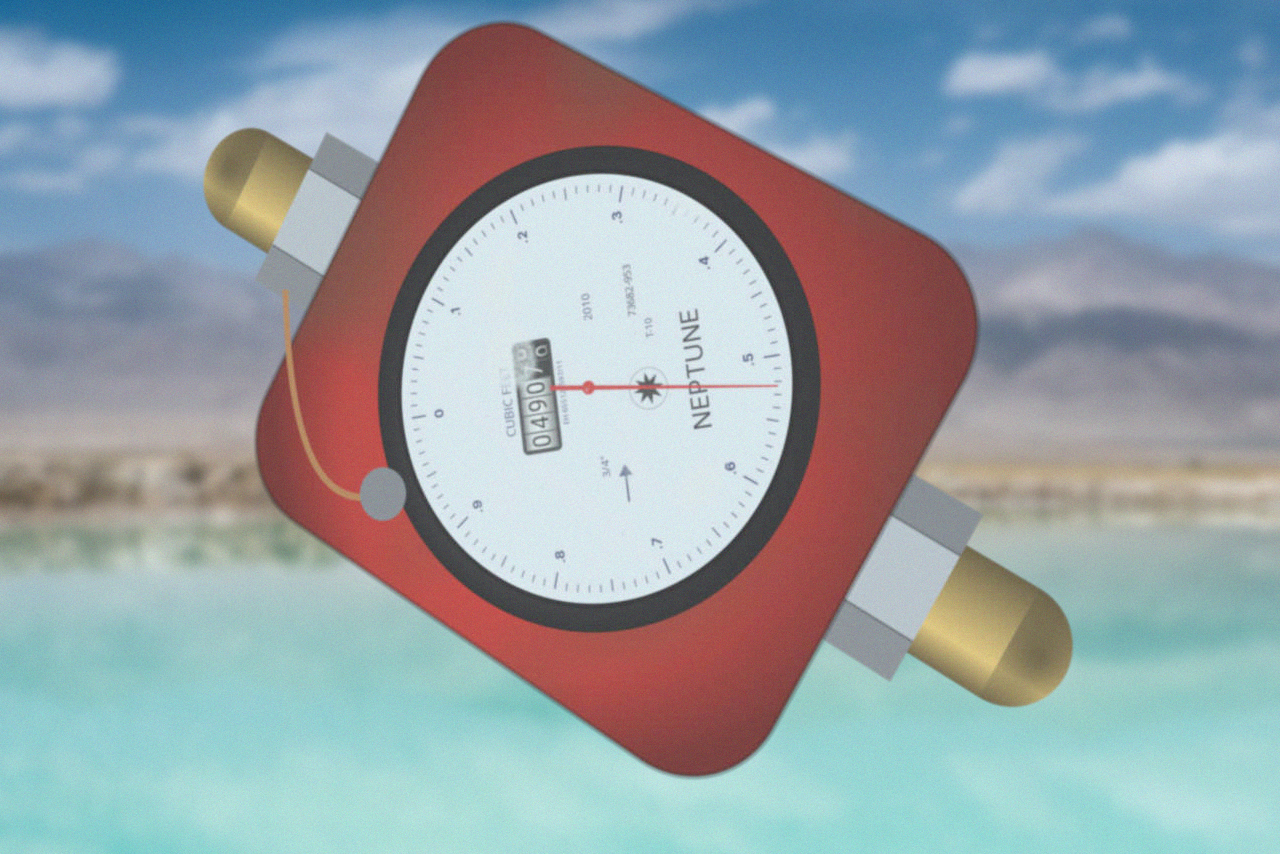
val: 49078.52ft³
